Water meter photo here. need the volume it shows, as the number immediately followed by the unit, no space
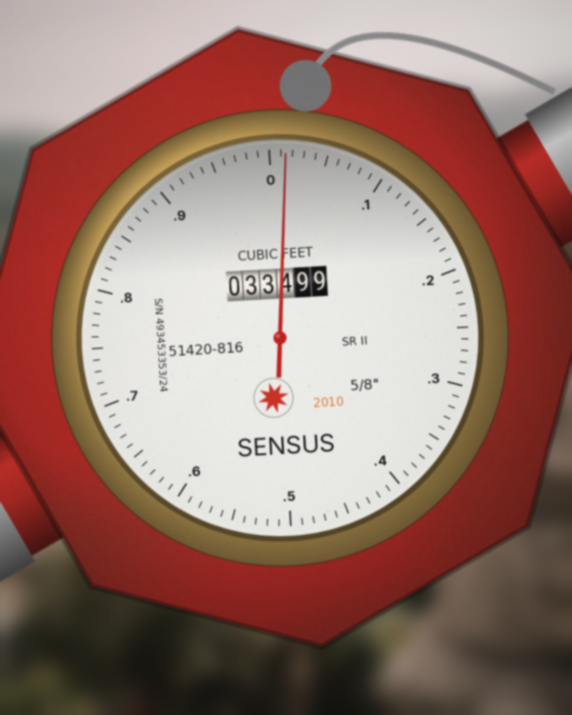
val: 33499.01ft³
